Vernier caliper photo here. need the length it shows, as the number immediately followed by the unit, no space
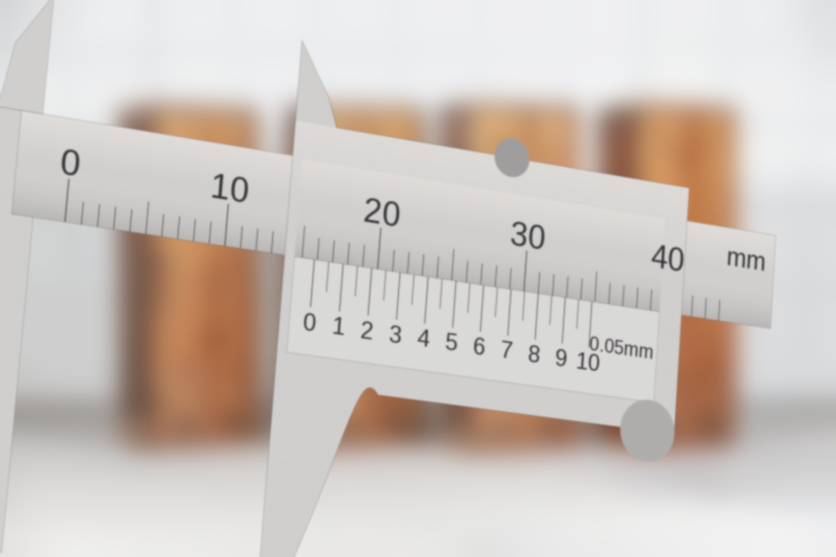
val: 15.8mm
